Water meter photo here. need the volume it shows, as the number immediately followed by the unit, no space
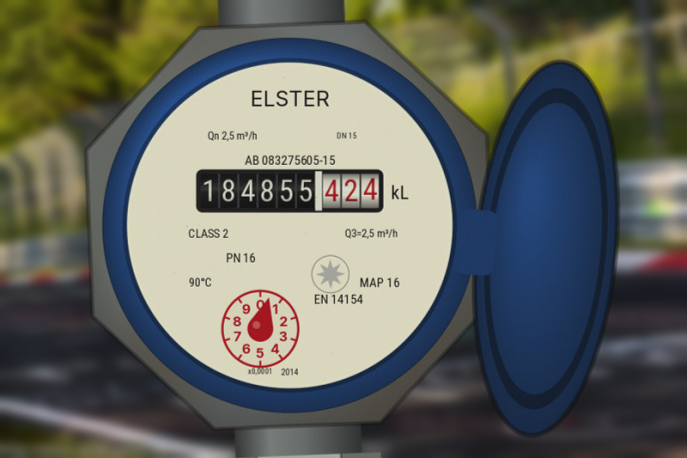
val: 184855.4240kL
